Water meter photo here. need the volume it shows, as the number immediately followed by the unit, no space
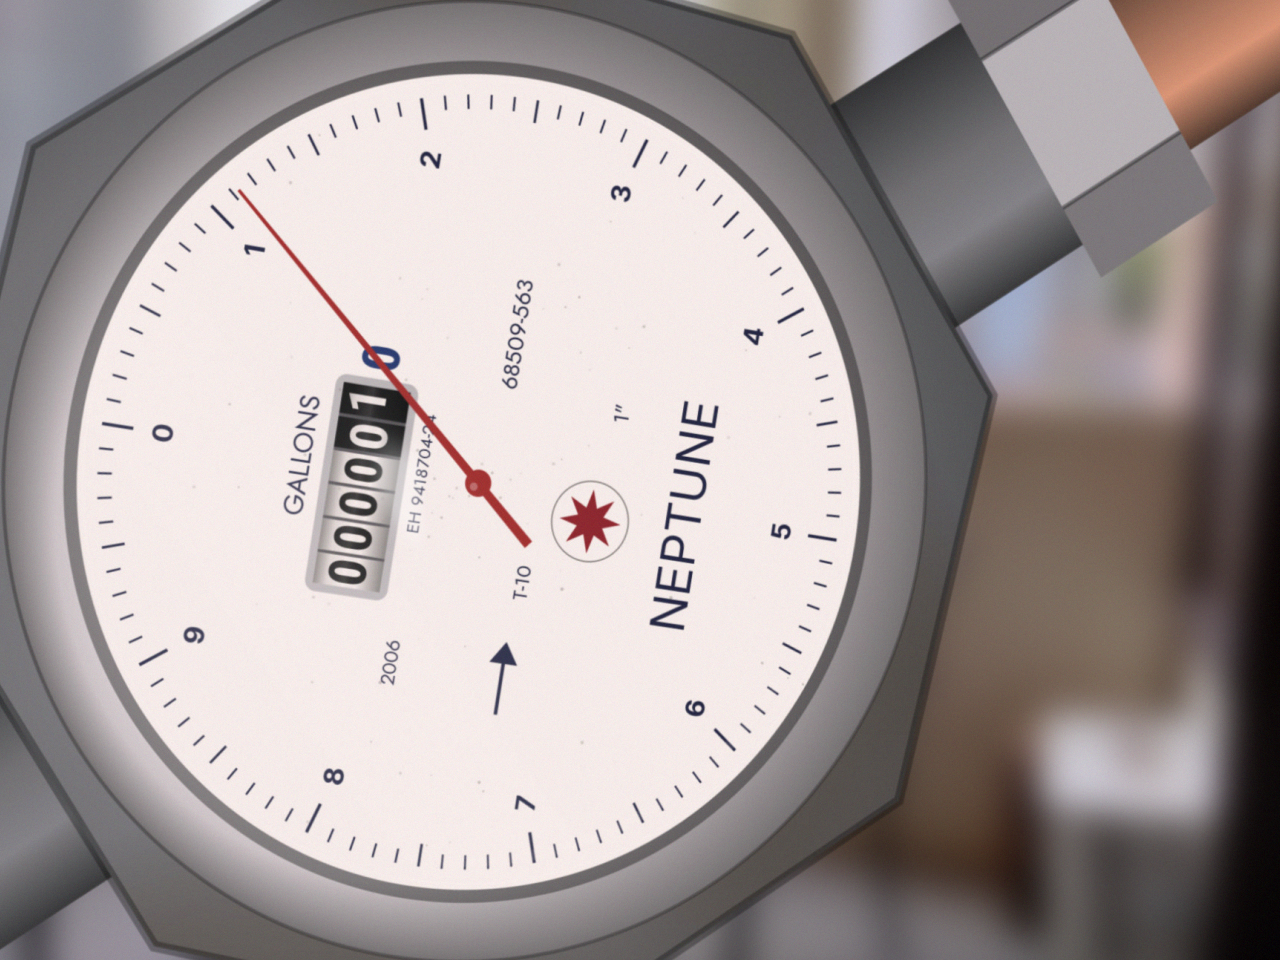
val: 11.1gal
